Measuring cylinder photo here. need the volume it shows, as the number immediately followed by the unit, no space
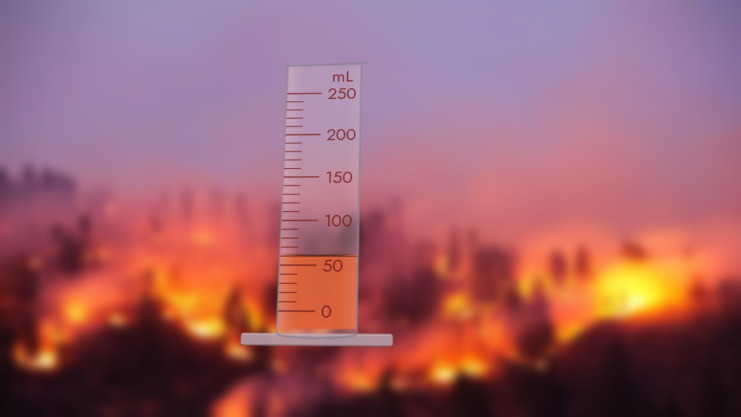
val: 60mL
